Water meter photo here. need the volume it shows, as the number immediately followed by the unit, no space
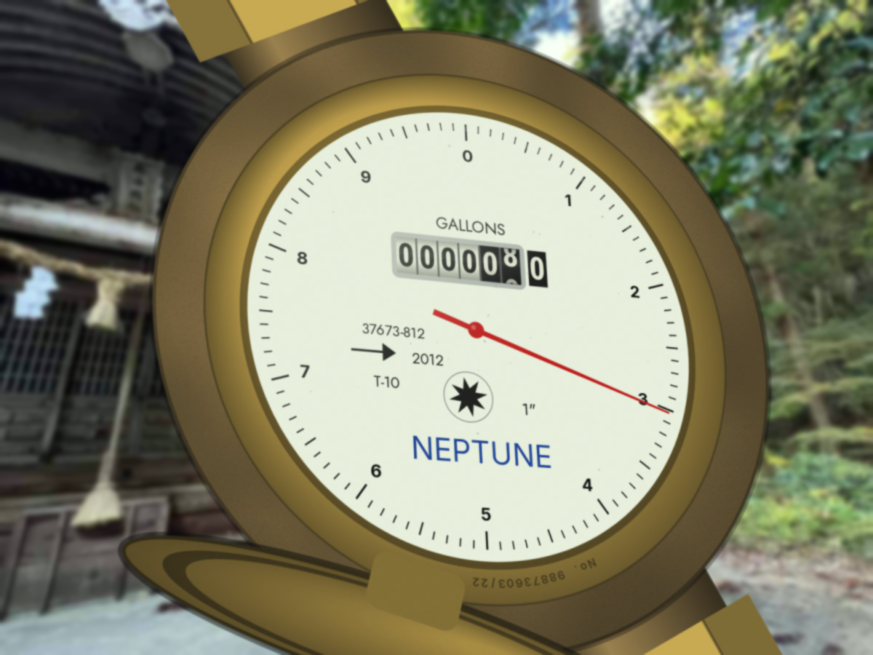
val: 83.0gal
